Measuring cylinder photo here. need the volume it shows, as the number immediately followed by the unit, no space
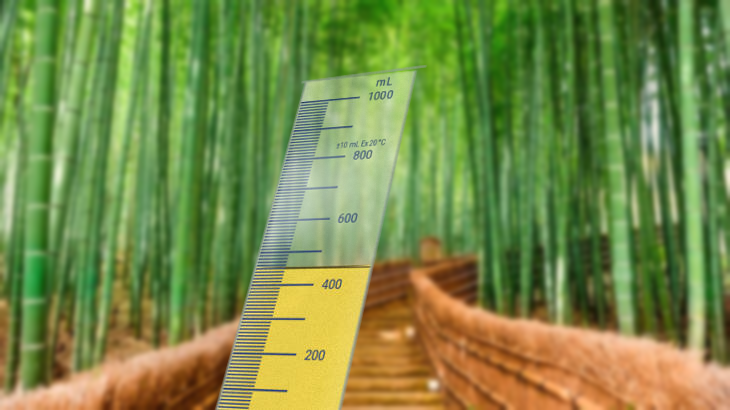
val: 450mL
